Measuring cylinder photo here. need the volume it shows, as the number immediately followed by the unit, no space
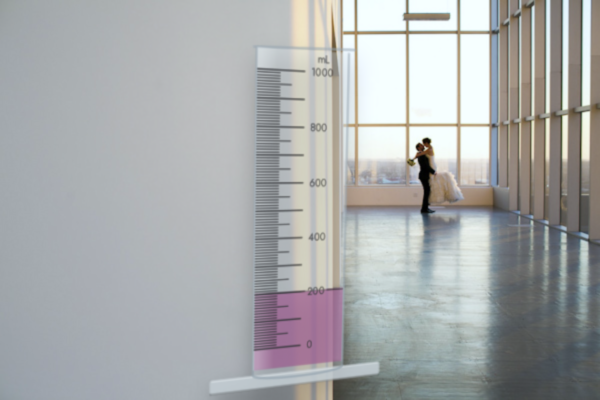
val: 200mL
